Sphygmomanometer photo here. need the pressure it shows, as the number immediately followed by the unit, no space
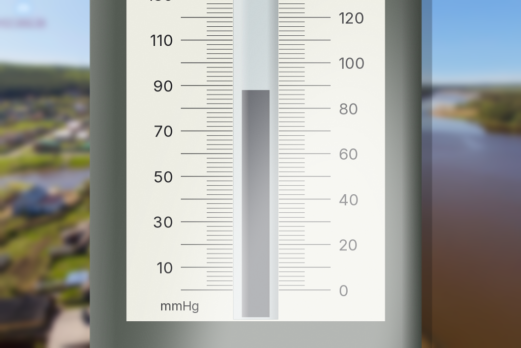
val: 88mmHg
